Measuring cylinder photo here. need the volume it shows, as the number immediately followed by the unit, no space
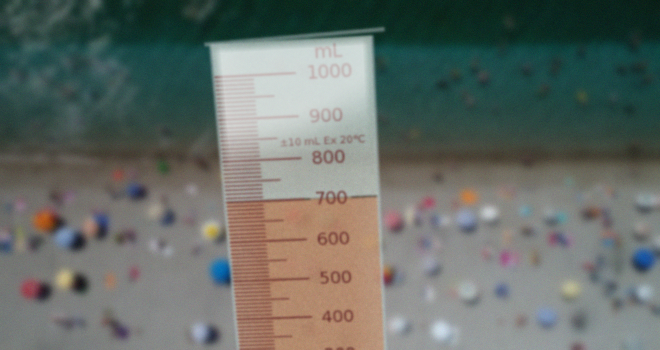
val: 700mL
